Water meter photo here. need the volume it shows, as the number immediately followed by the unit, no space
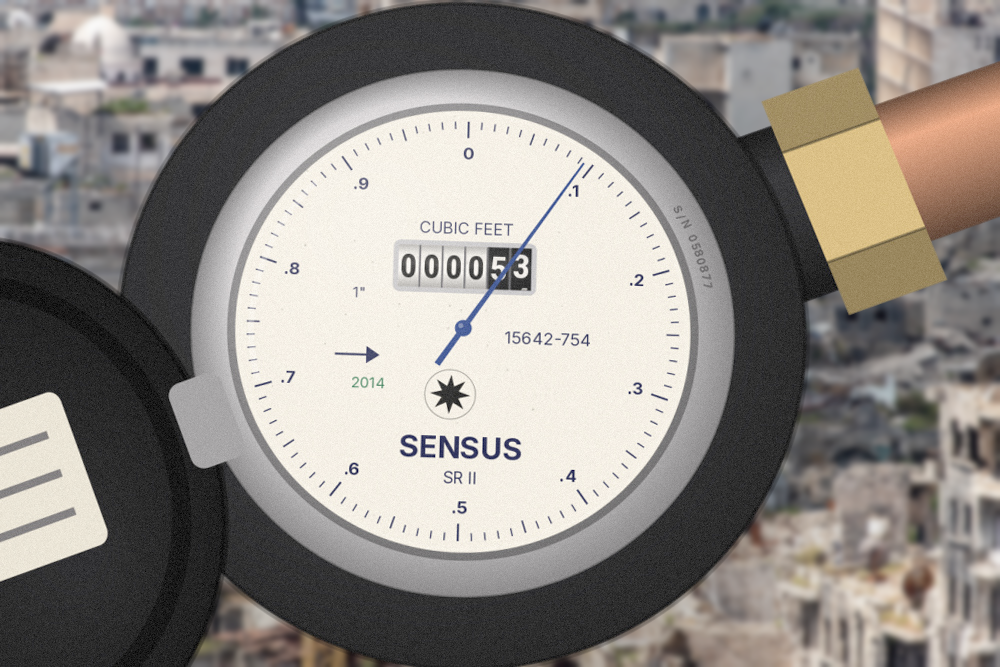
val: 53.09ft³
